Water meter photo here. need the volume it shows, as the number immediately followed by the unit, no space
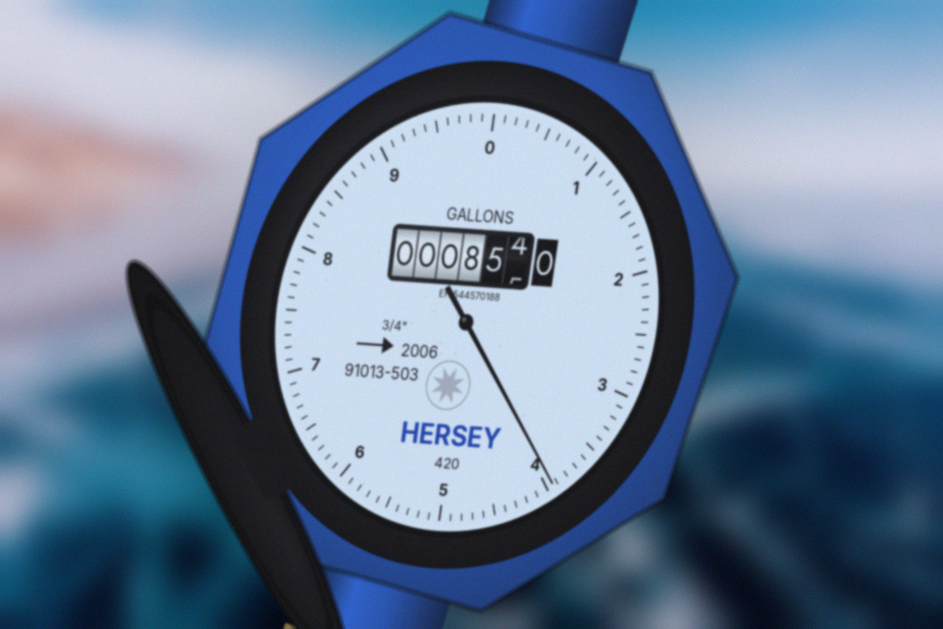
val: 8543.9gal
